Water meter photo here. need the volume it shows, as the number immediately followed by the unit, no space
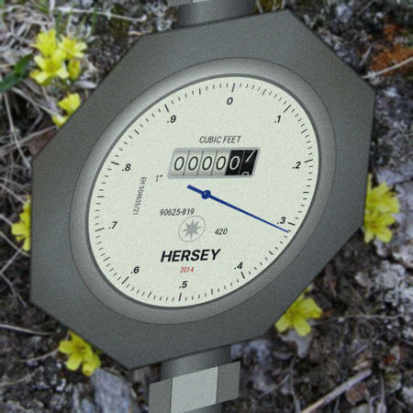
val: 7.31ft³
